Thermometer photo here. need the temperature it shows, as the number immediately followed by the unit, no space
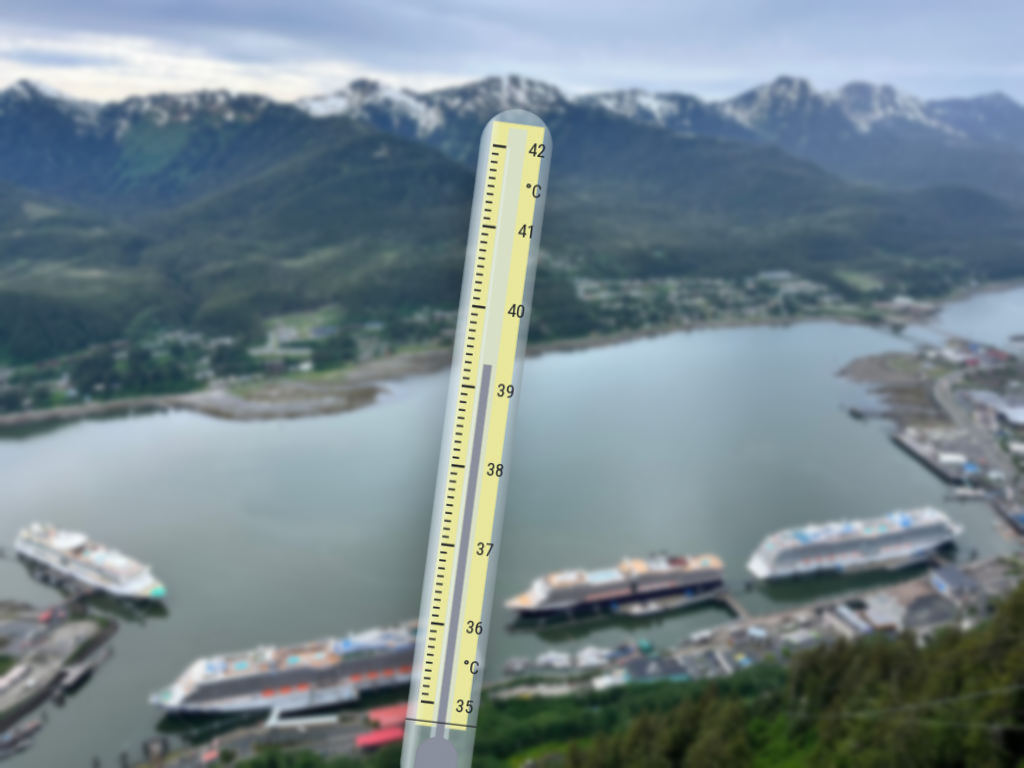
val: 39.3°C
